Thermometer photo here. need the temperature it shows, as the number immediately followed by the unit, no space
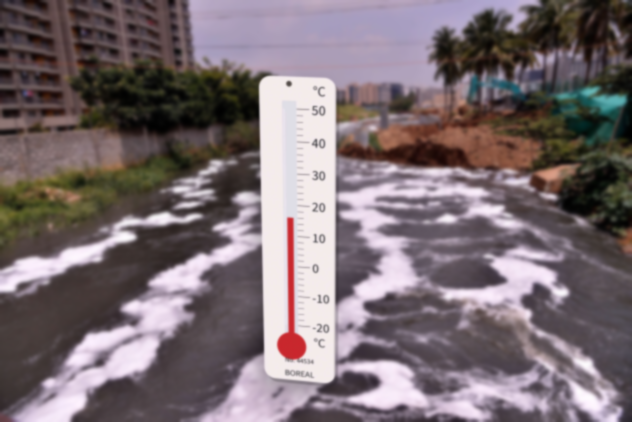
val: 16°C
